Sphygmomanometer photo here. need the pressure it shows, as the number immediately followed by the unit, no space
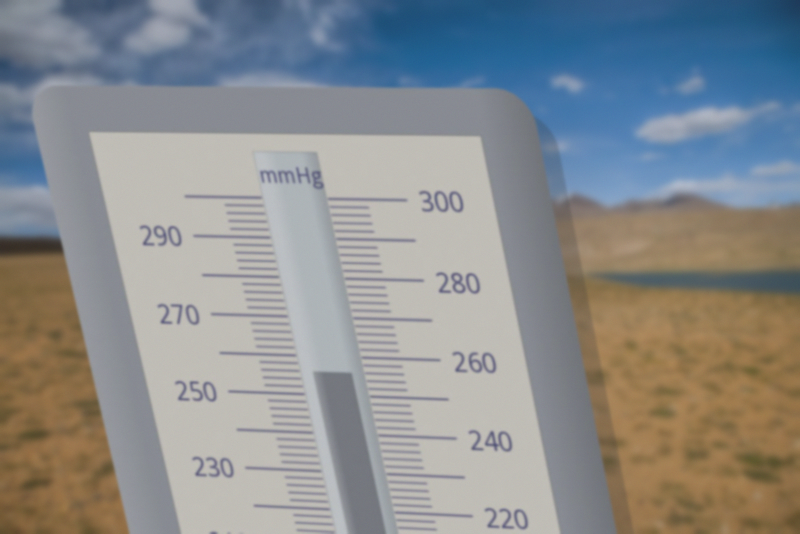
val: 256mmHg
